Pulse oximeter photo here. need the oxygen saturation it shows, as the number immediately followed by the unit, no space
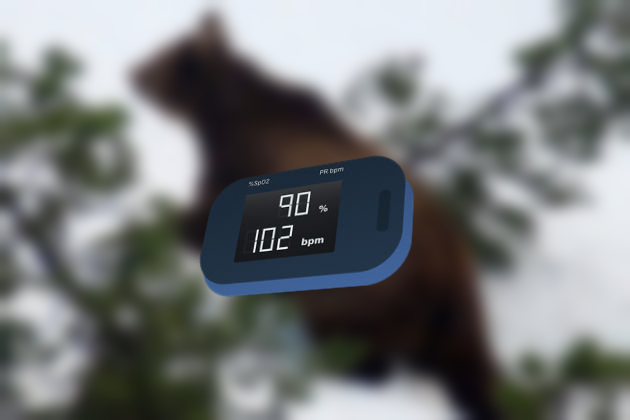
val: 90%
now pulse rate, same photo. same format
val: 102bpm
